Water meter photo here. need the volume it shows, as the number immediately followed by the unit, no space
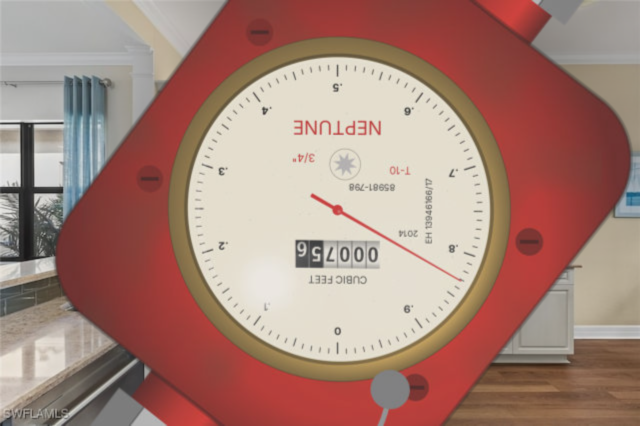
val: 755.83ft³
